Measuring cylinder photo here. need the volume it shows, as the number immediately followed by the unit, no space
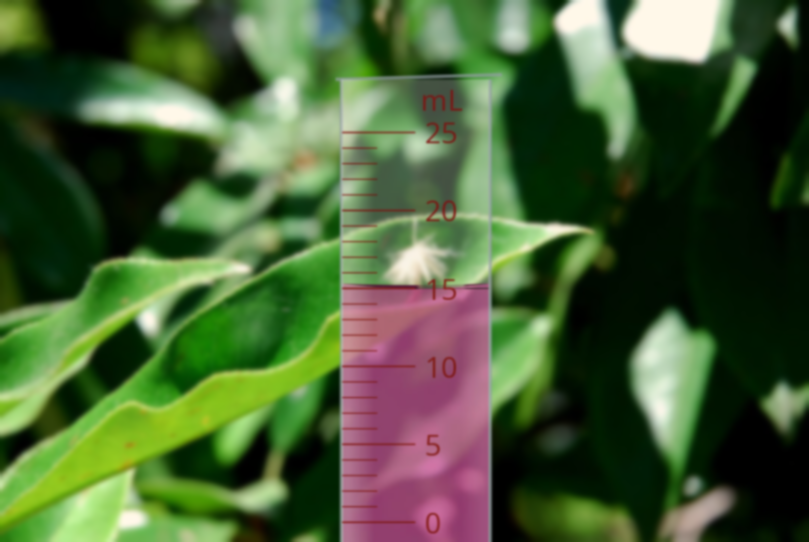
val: 15mL
